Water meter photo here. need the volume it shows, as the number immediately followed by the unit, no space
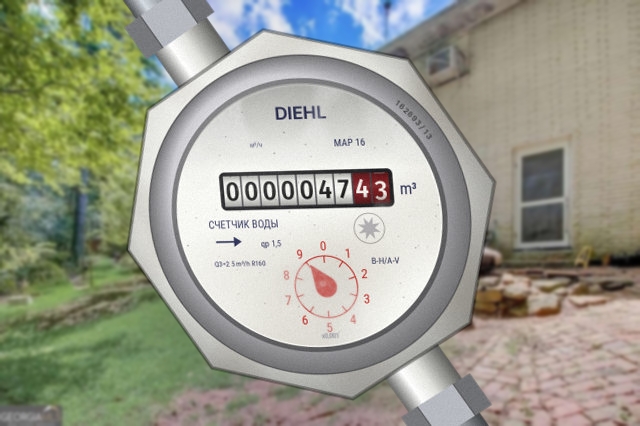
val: 47.429m³
